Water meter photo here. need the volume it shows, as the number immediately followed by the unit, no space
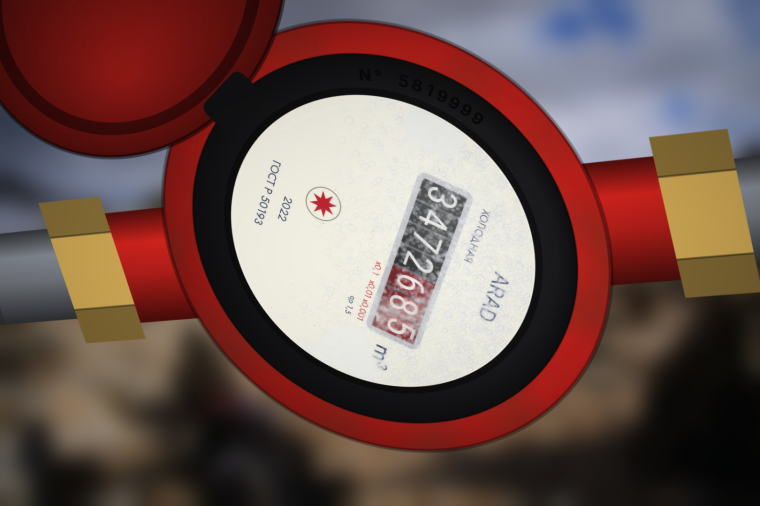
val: 3472.685m³
